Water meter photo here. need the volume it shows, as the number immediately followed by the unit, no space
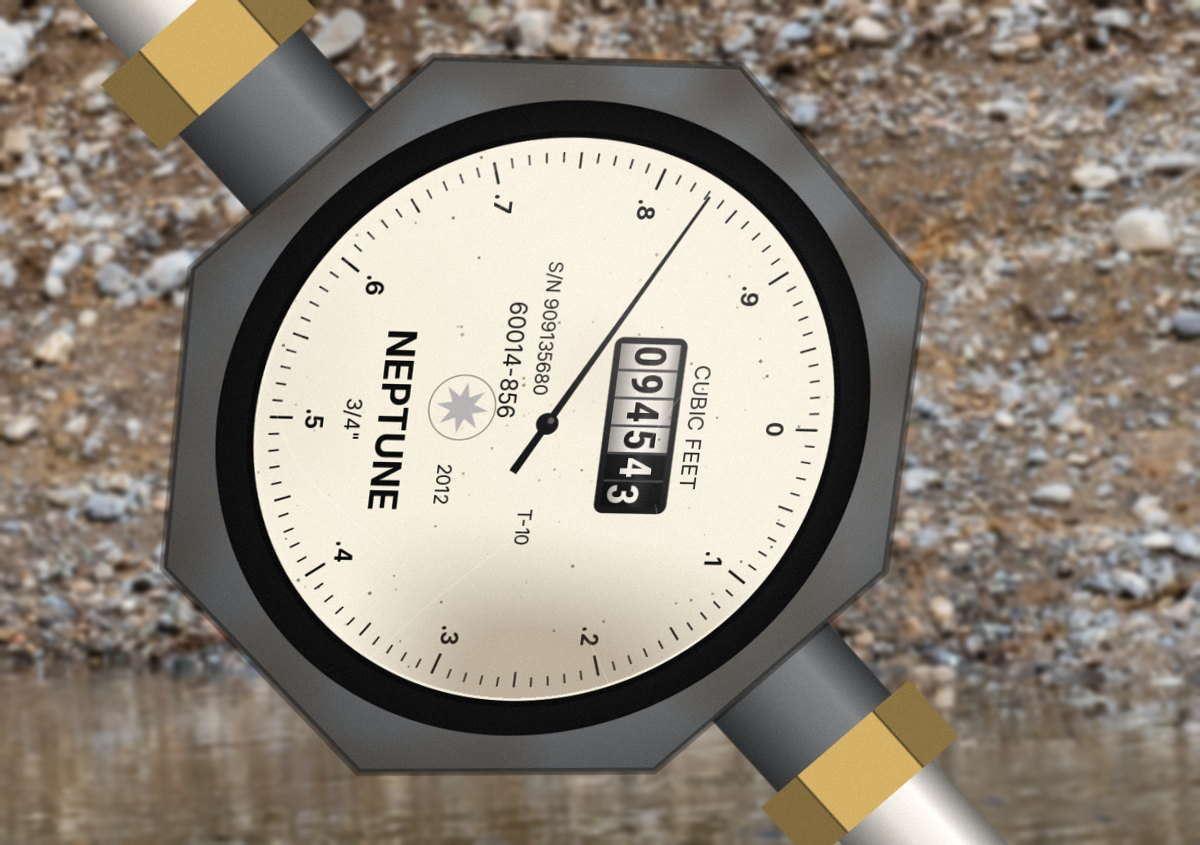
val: 94542.83ft³
